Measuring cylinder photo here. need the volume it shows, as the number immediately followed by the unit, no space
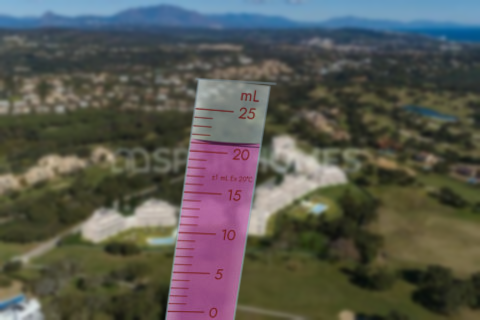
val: 21mL
